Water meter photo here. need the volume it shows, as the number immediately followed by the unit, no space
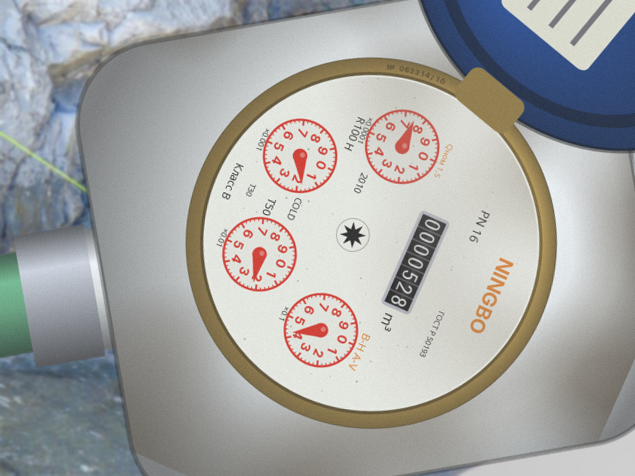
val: 528.4217m³
